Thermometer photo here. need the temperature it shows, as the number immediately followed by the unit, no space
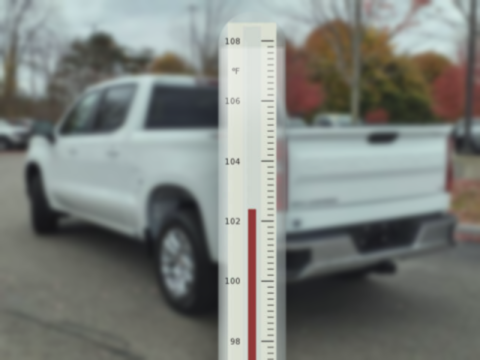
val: 102.4°F
